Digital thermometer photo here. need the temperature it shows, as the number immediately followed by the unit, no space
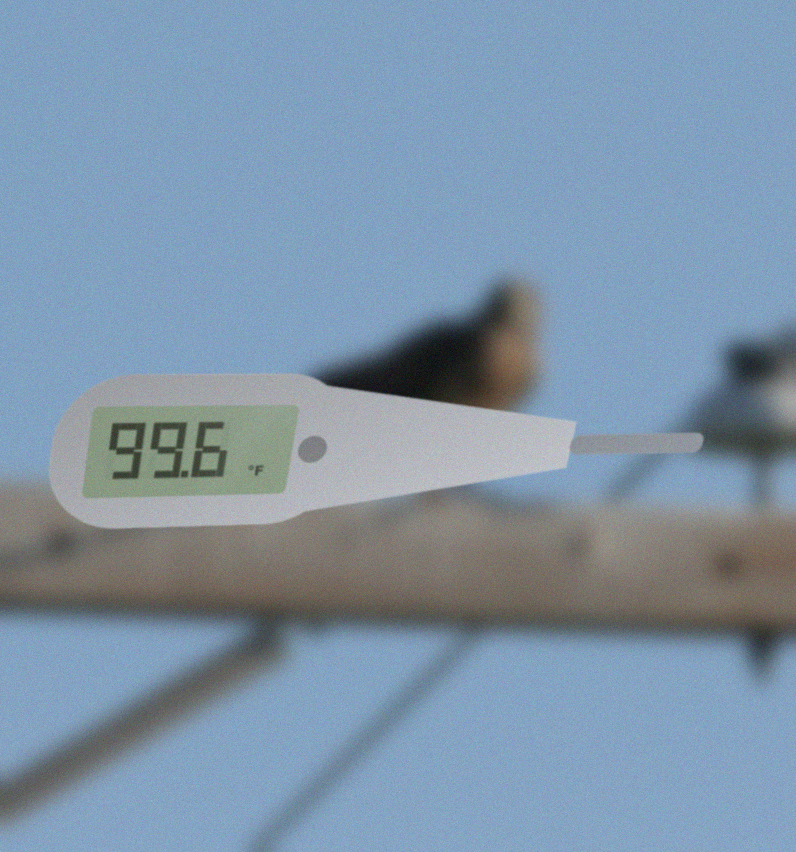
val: 99.6°F
